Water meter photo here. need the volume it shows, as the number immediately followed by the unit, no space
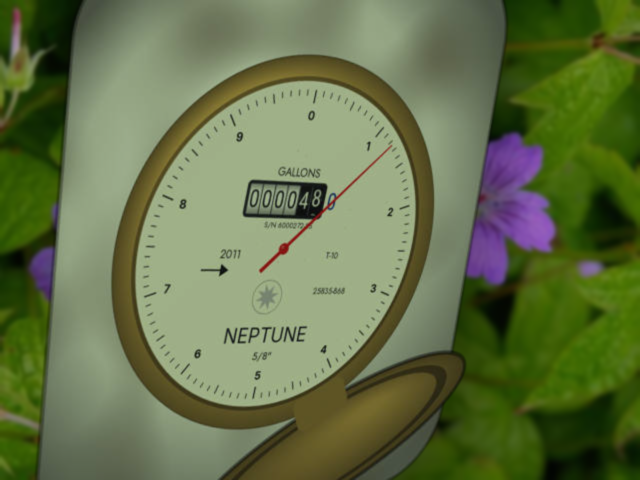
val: 481.2gal
